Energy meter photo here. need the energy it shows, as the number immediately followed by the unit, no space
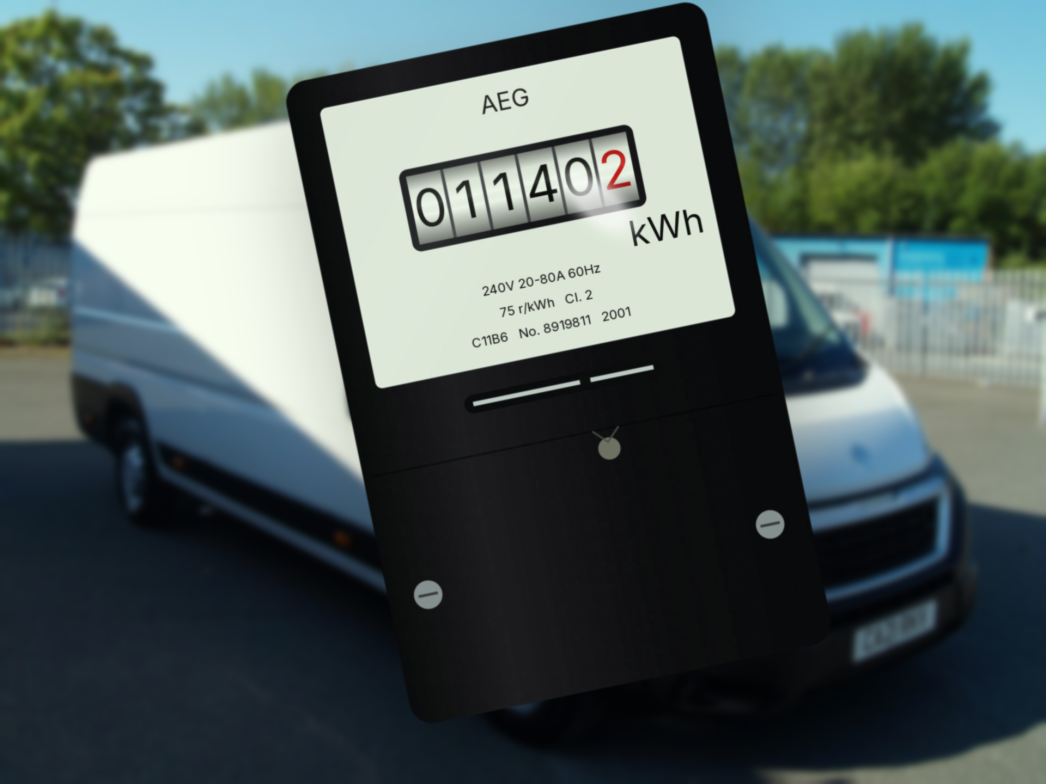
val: 1140.2kWh
